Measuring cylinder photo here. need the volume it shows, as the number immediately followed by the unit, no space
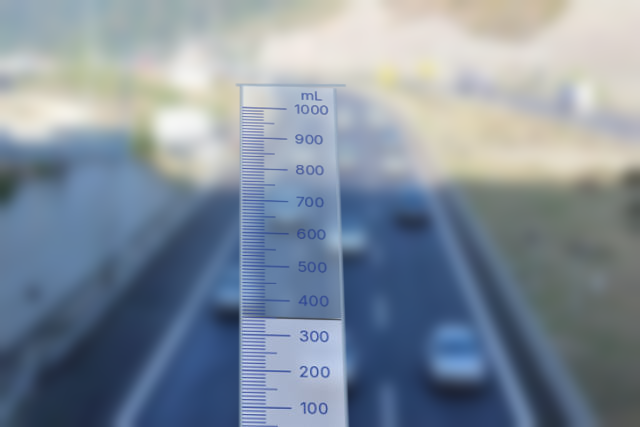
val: 350mL
